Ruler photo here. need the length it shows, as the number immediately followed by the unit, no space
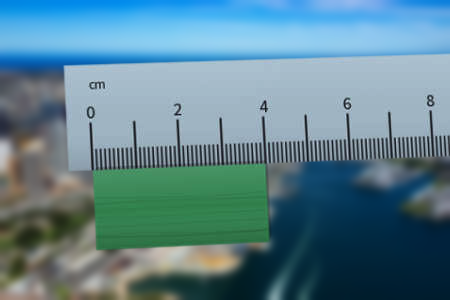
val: 4cm
